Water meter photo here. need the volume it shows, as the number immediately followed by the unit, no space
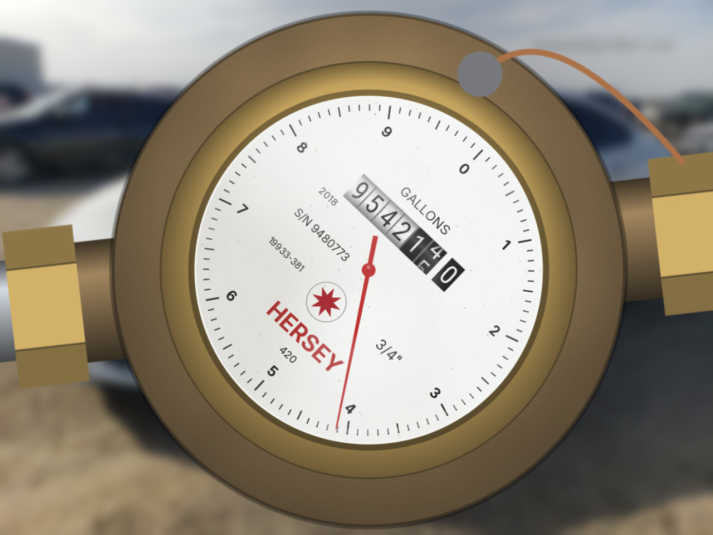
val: 9542144.1gal
